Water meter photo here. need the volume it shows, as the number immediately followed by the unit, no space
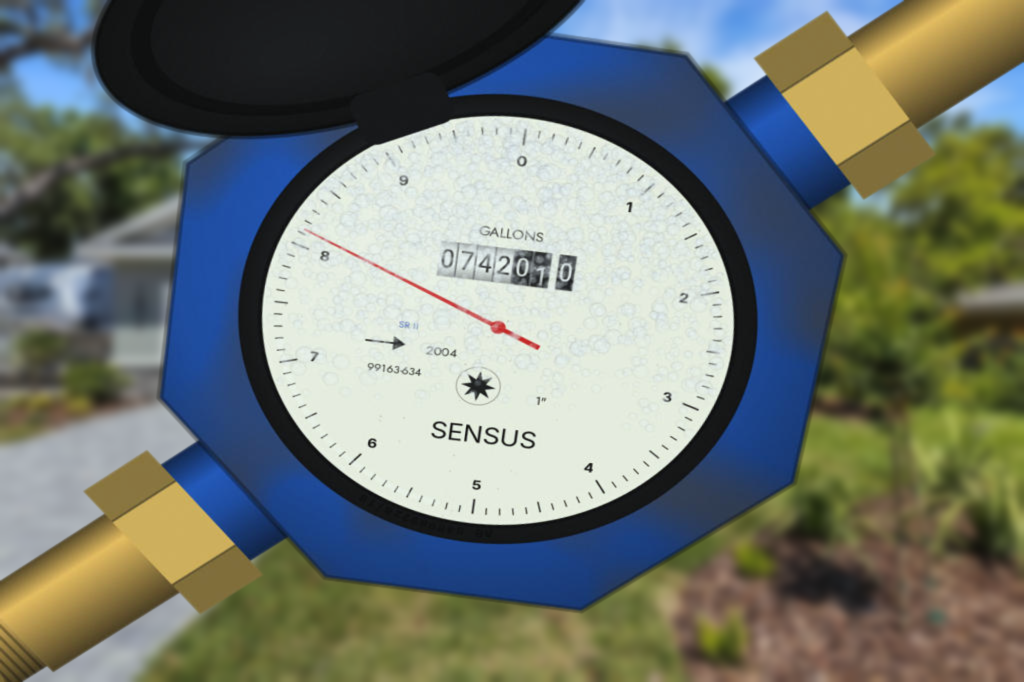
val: 742008.1gal
